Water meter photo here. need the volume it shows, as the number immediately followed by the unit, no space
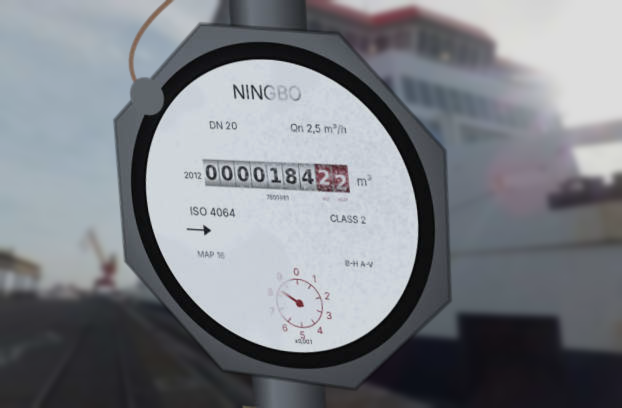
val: 184.218m³
